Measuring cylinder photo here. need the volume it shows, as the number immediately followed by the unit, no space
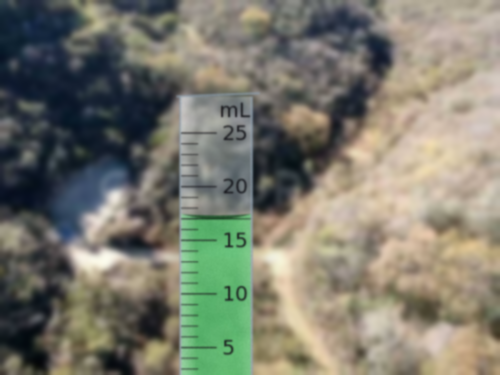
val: 17mL
